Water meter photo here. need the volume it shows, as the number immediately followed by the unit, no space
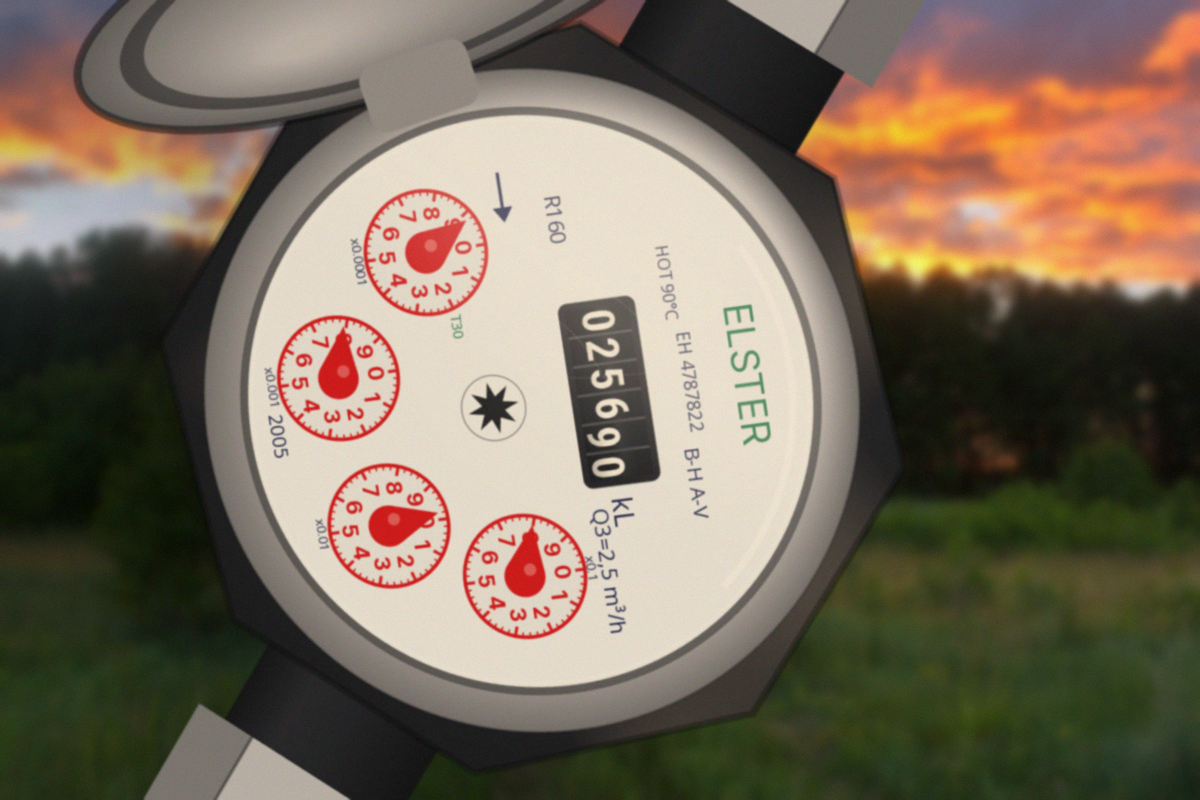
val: 25689.7979kL
